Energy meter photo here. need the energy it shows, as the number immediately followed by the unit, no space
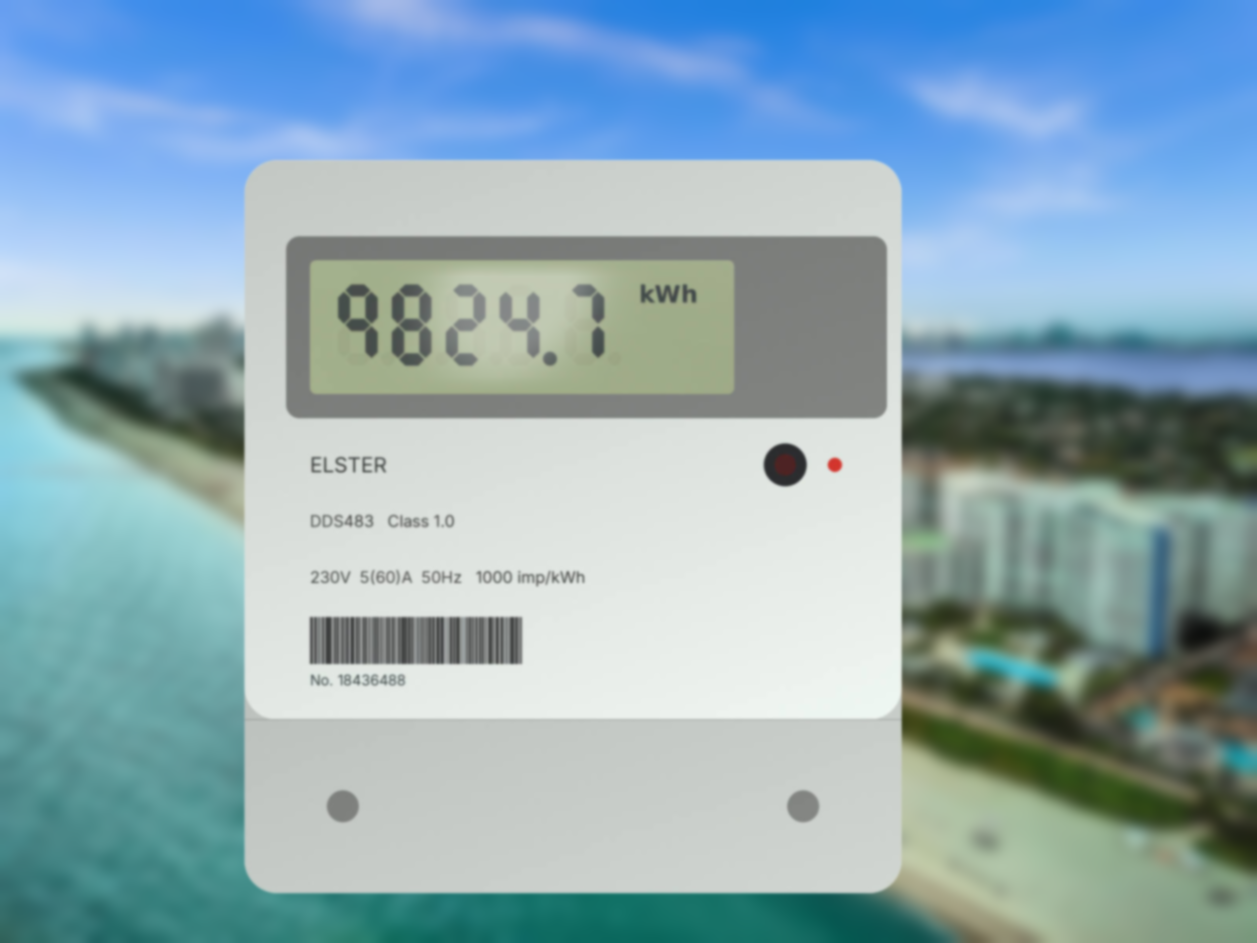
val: 9824.7kWh
